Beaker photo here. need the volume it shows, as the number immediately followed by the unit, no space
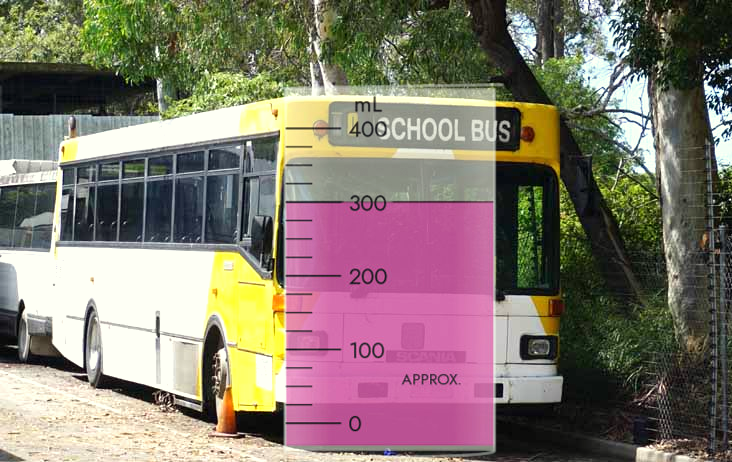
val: 300mL
